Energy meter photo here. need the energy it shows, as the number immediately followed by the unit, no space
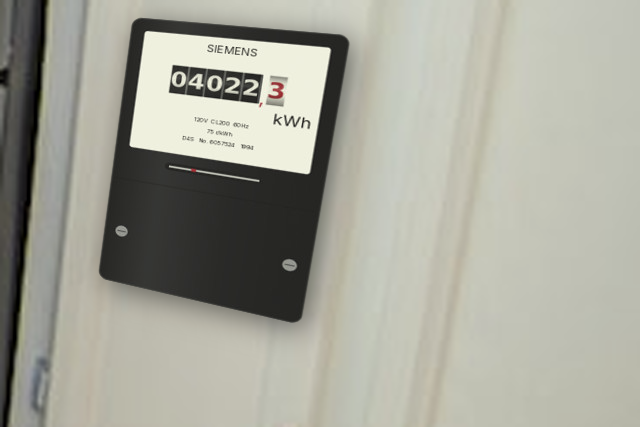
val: 4022.3kWh
